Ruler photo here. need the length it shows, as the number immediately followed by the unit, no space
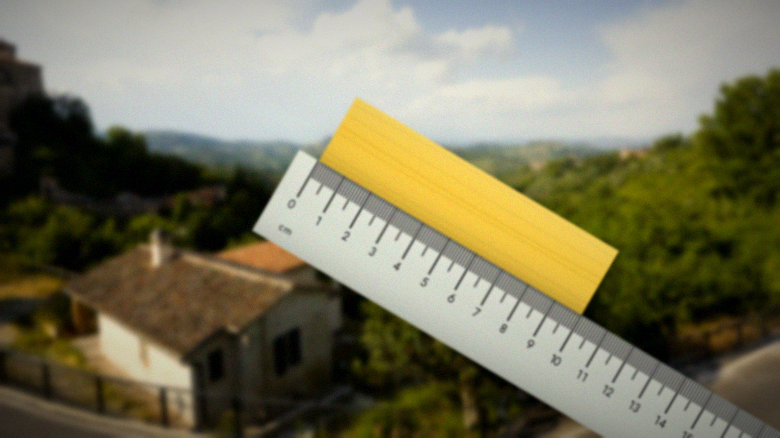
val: 10cm
